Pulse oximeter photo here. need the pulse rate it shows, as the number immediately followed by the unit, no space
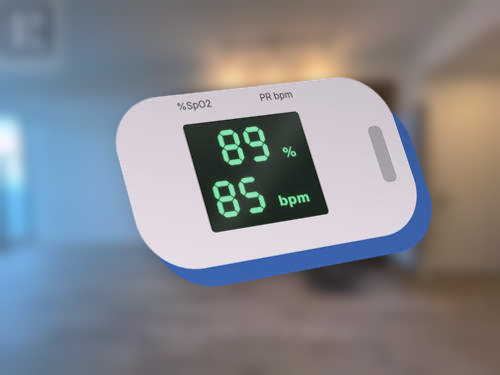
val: 85bpm
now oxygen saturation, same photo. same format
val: 89%
